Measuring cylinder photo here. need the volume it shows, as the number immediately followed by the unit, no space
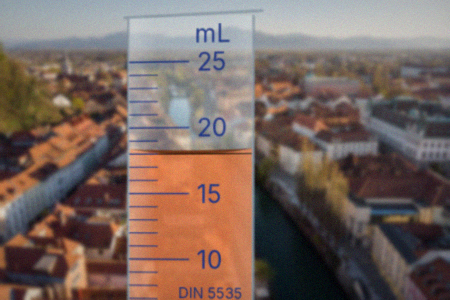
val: 18mL
